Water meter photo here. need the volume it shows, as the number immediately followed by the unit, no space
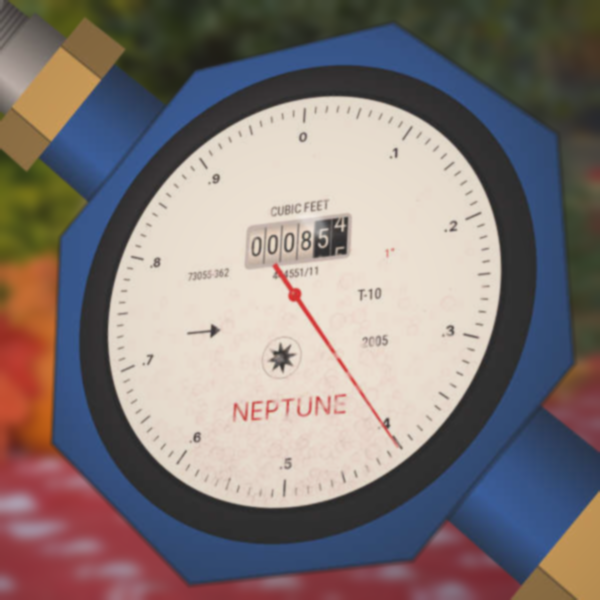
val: 854.40ft³
